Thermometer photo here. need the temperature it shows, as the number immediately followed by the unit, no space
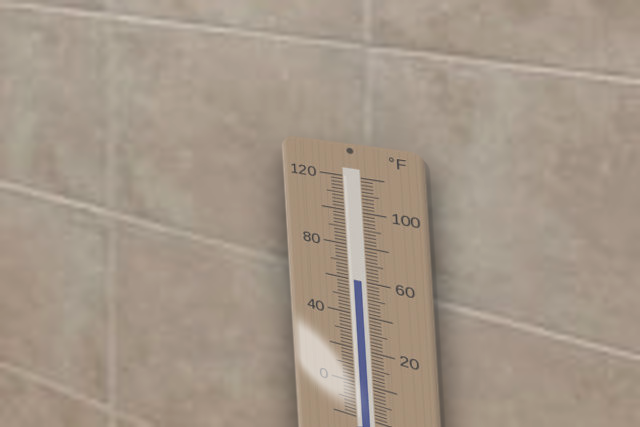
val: 60°F
